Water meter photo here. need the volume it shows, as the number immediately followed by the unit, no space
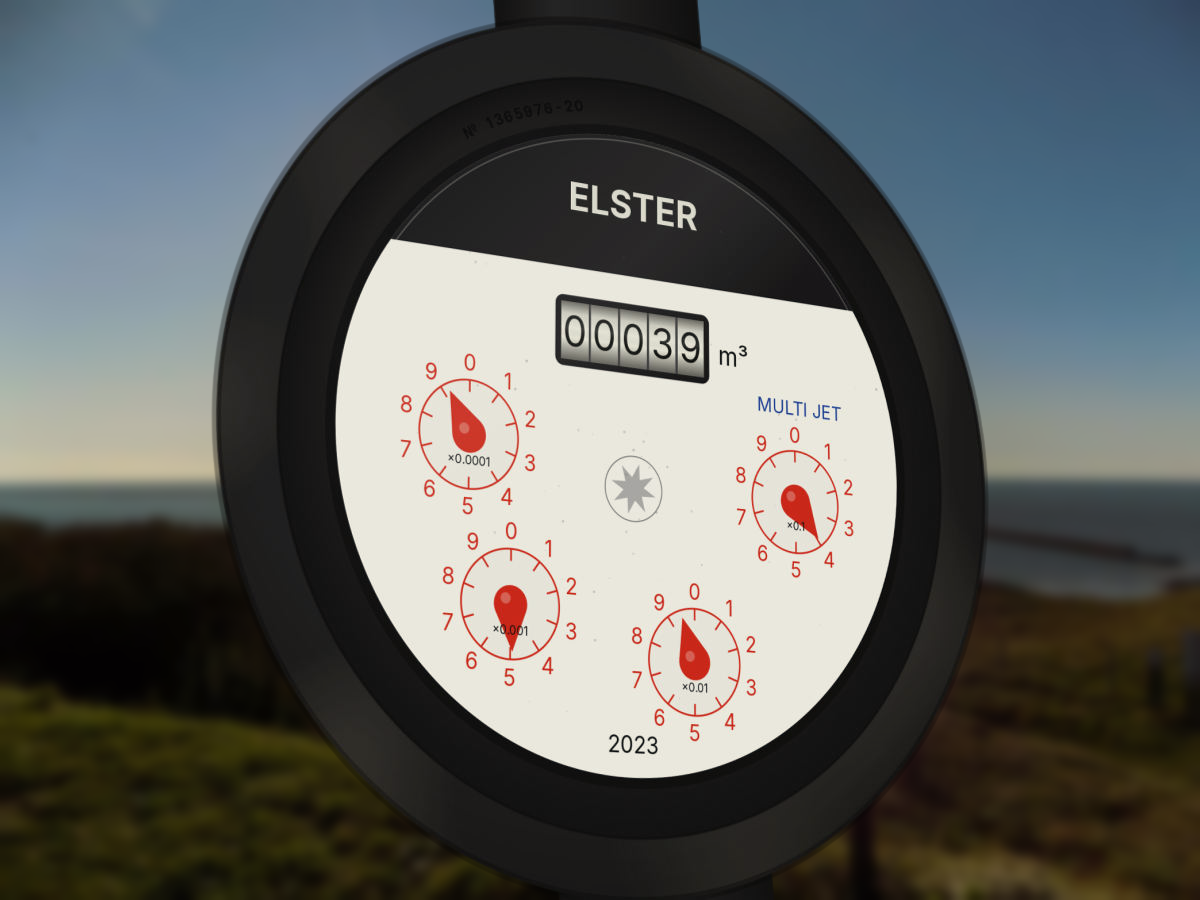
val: 39.3949m³
